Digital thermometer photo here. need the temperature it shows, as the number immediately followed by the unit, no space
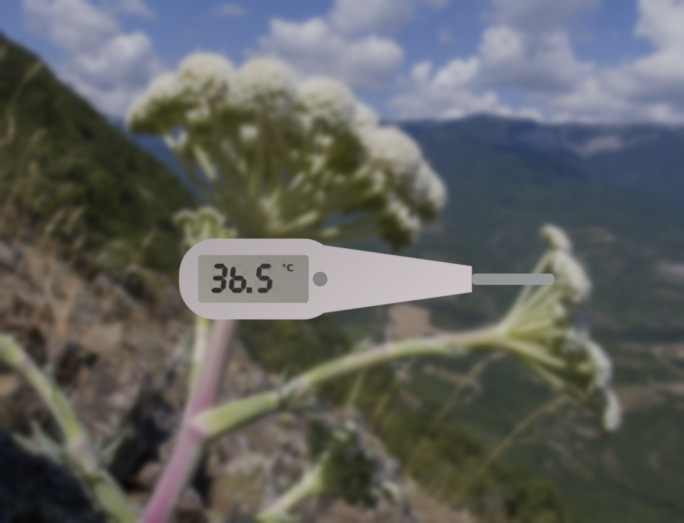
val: 36.5°C
